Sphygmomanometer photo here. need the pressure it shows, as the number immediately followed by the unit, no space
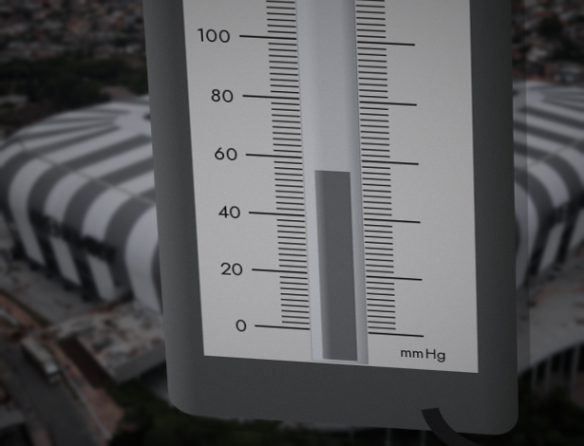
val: 56mmHg
